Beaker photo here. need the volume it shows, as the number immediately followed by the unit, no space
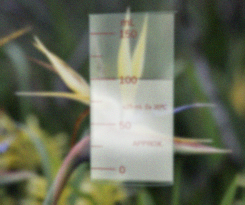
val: 100mL
